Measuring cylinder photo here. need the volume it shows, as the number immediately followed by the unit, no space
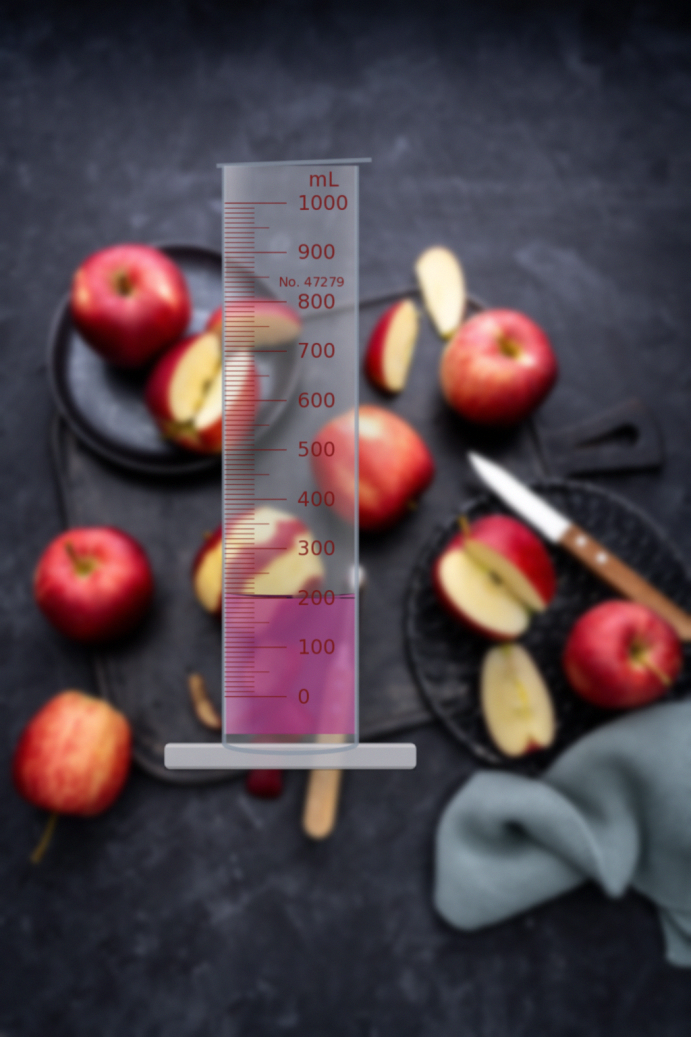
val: 200mL
